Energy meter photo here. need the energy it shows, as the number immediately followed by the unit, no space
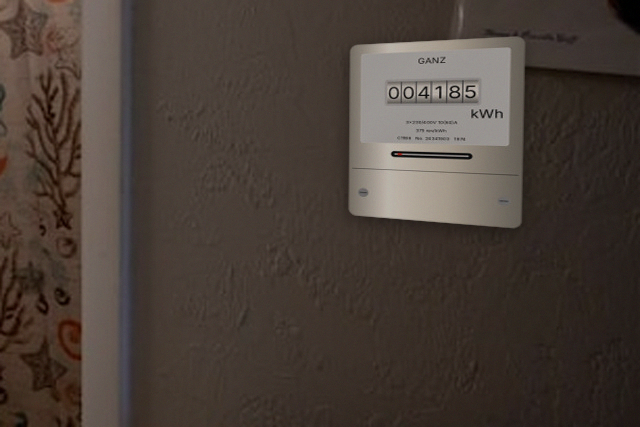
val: 4185kWh
